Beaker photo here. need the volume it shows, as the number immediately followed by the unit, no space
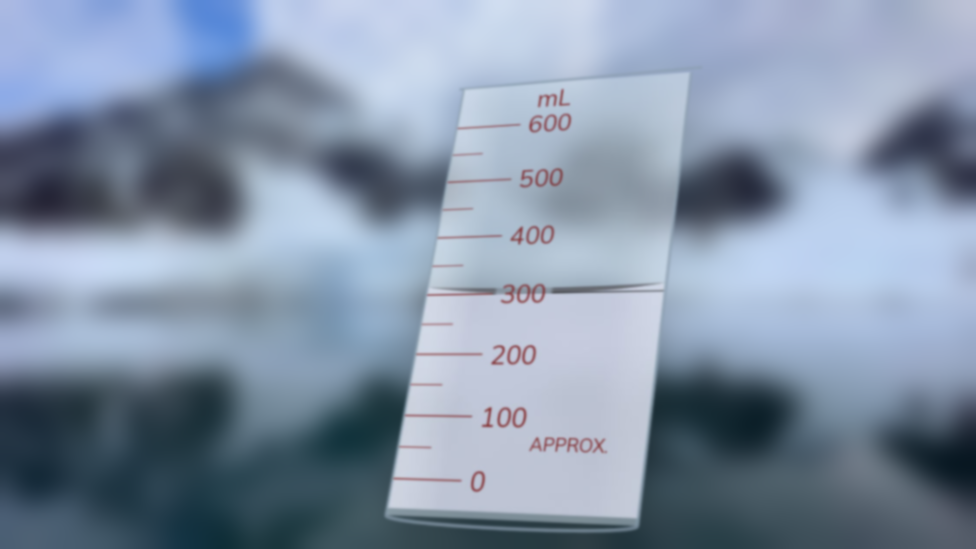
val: 300mL
